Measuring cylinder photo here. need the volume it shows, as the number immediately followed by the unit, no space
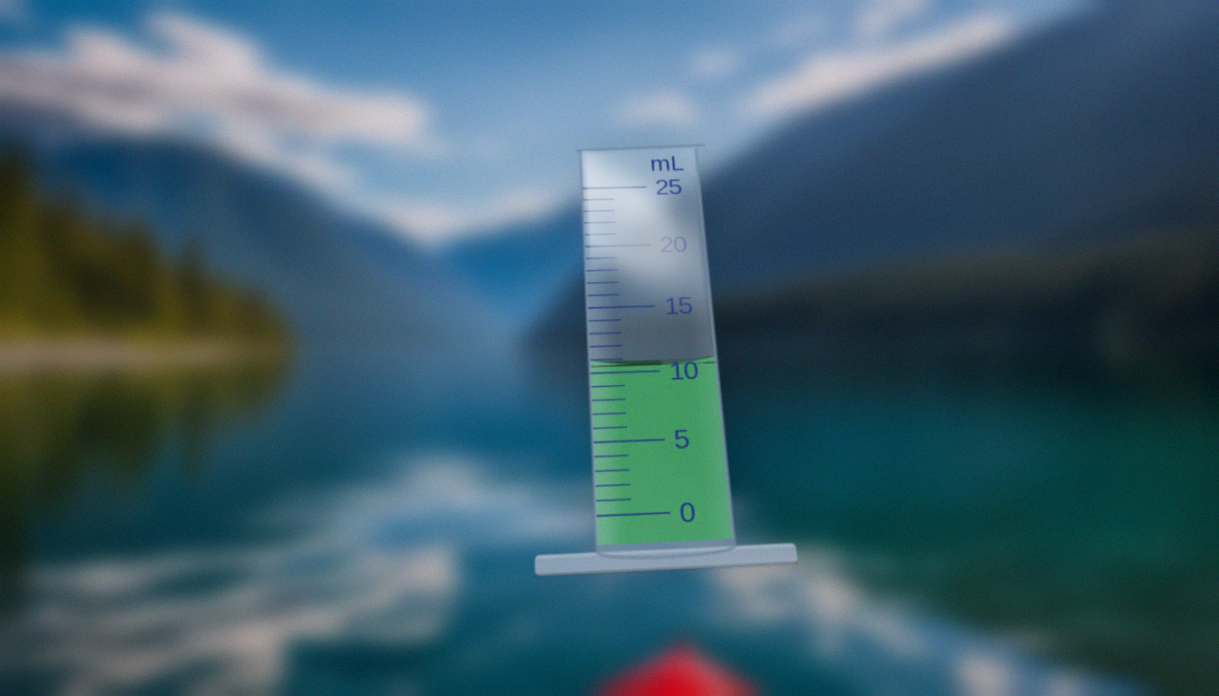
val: 10.5mL
